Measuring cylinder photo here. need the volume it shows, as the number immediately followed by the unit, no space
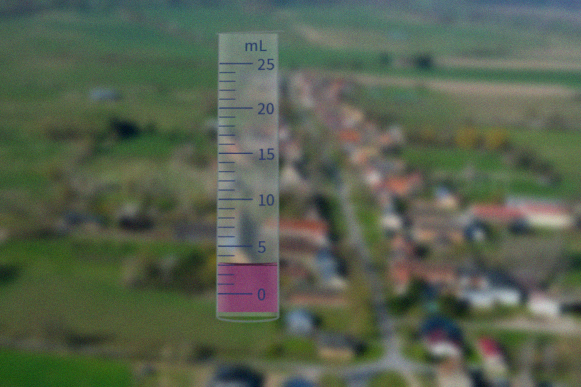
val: 3mL
